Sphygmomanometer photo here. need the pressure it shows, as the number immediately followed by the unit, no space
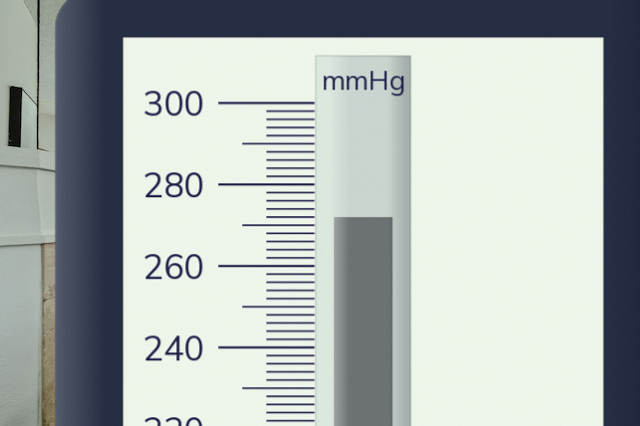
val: 272mmHg
